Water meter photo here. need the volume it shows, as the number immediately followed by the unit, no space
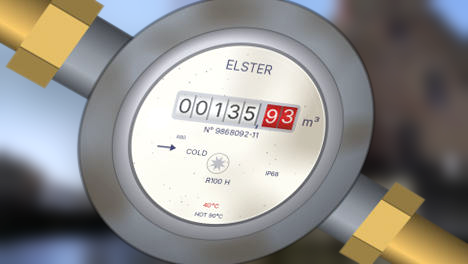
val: 135.93m³
